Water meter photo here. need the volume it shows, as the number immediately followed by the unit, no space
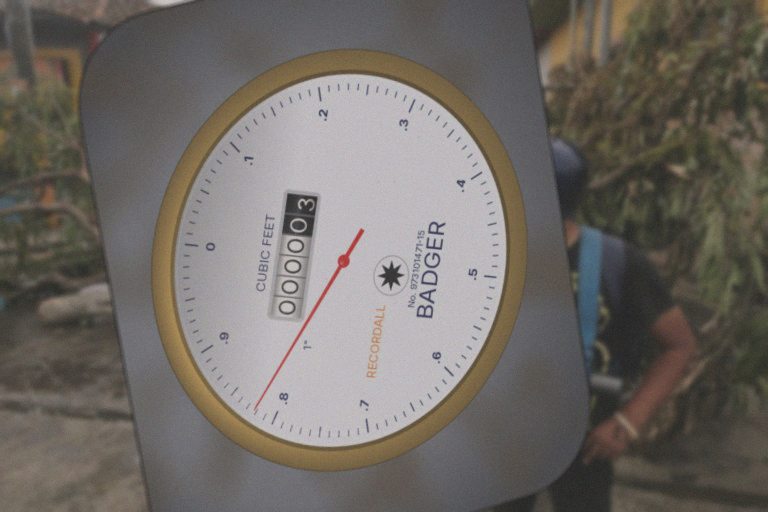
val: 2.82ft³
